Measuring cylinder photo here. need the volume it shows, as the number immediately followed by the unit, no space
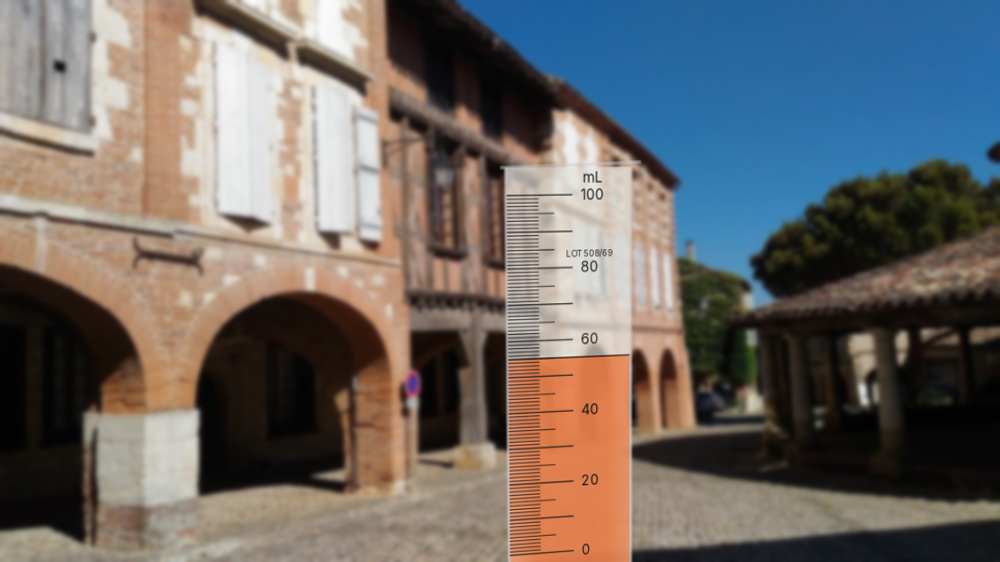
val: 55mL
